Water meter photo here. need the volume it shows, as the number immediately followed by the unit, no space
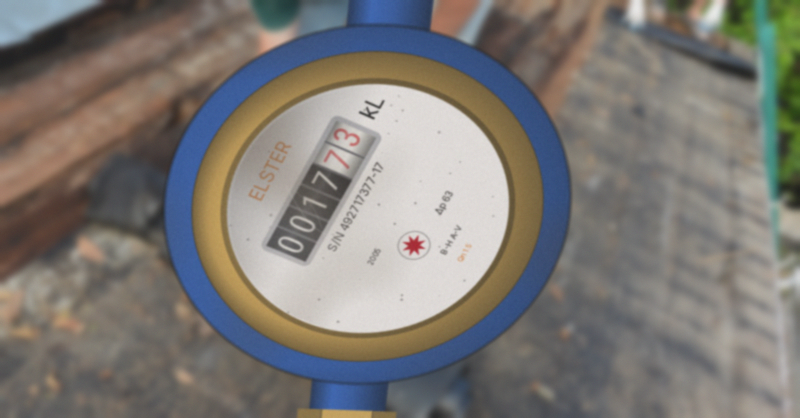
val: 17.73kL
